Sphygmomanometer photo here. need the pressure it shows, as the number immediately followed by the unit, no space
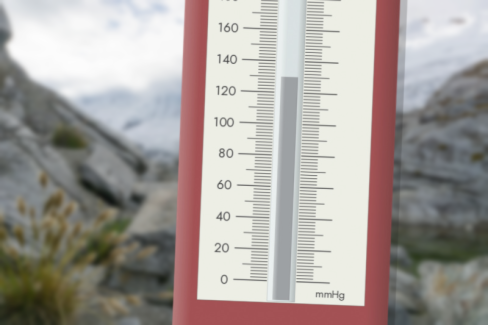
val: 130mmHg
